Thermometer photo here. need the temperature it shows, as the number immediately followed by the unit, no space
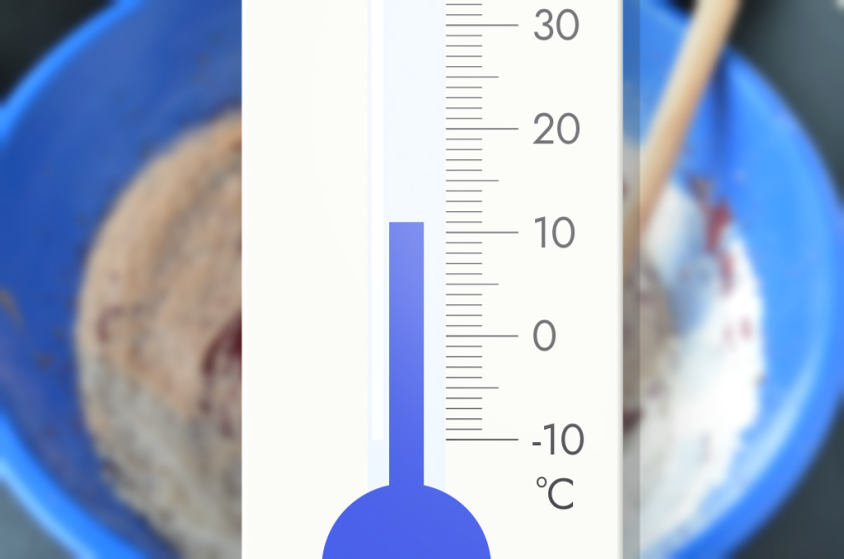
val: 11°C
